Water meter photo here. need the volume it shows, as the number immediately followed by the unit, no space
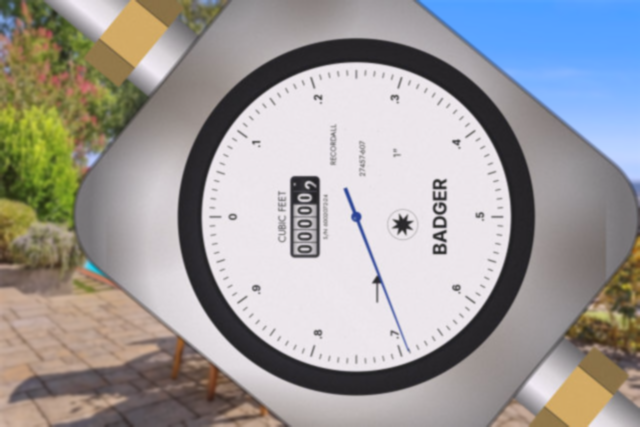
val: 1.69ft³
